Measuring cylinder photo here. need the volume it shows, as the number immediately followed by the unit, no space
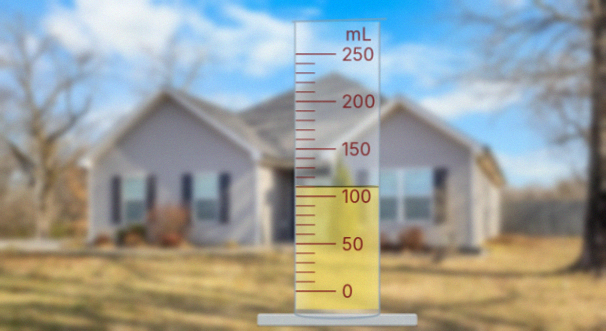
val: 110mL
